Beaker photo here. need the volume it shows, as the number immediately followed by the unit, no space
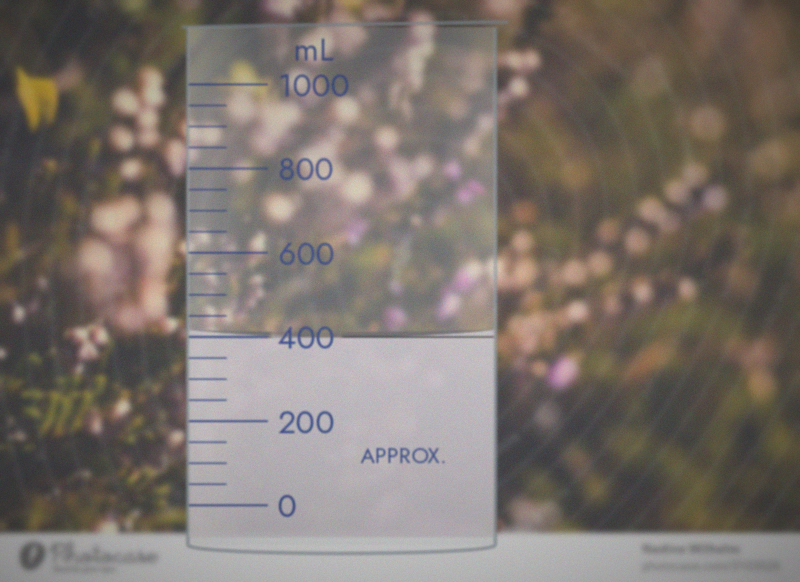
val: 400mL
